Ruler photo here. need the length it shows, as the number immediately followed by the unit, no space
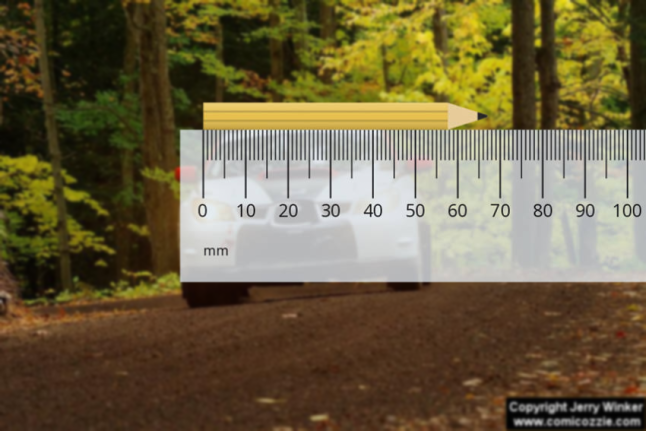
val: 67mm
